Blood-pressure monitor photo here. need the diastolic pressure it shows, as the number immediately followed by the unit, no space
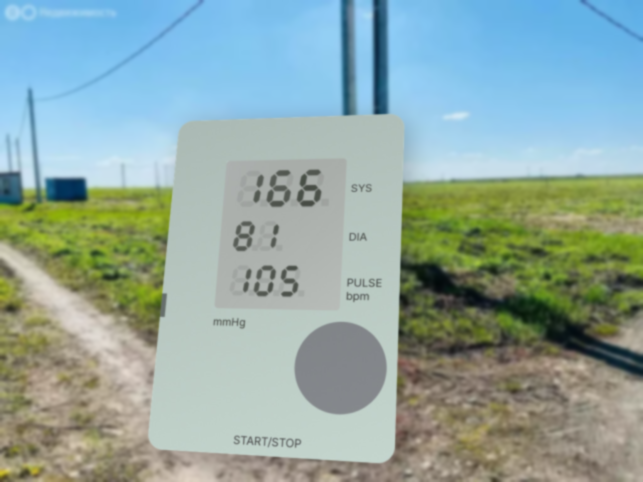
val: 81mmHg
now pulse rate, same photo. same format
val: 105bpm
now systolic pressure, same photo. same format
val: 166mmHg
